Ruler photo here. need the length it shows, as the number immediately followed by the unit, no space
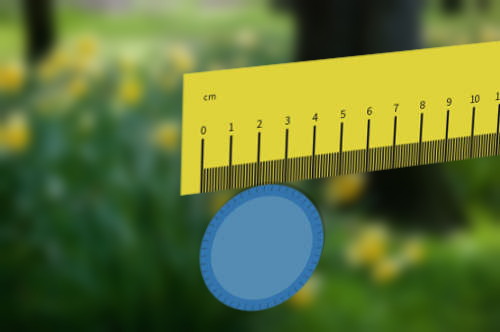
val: 4.5cm
